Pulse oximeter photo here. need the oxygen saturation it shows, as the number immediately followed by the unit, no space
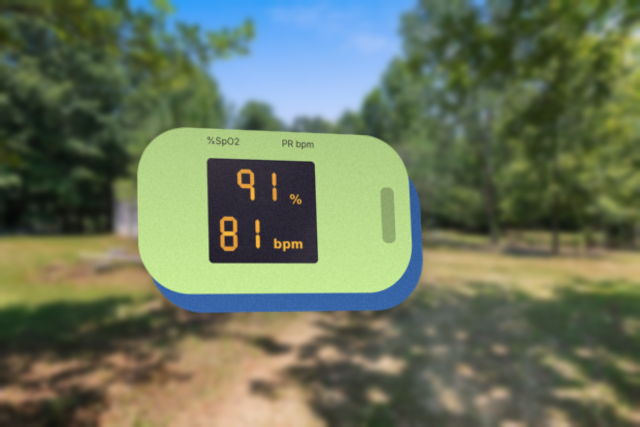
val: 91%
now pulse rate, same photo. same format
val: 81bpm
